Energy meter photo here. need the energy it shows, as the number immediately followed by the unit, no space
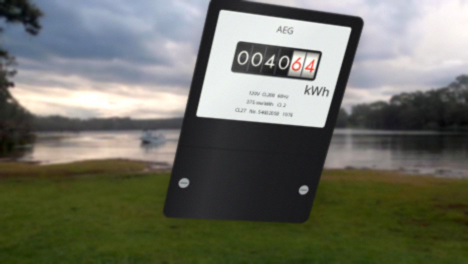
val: 40.64kWh
